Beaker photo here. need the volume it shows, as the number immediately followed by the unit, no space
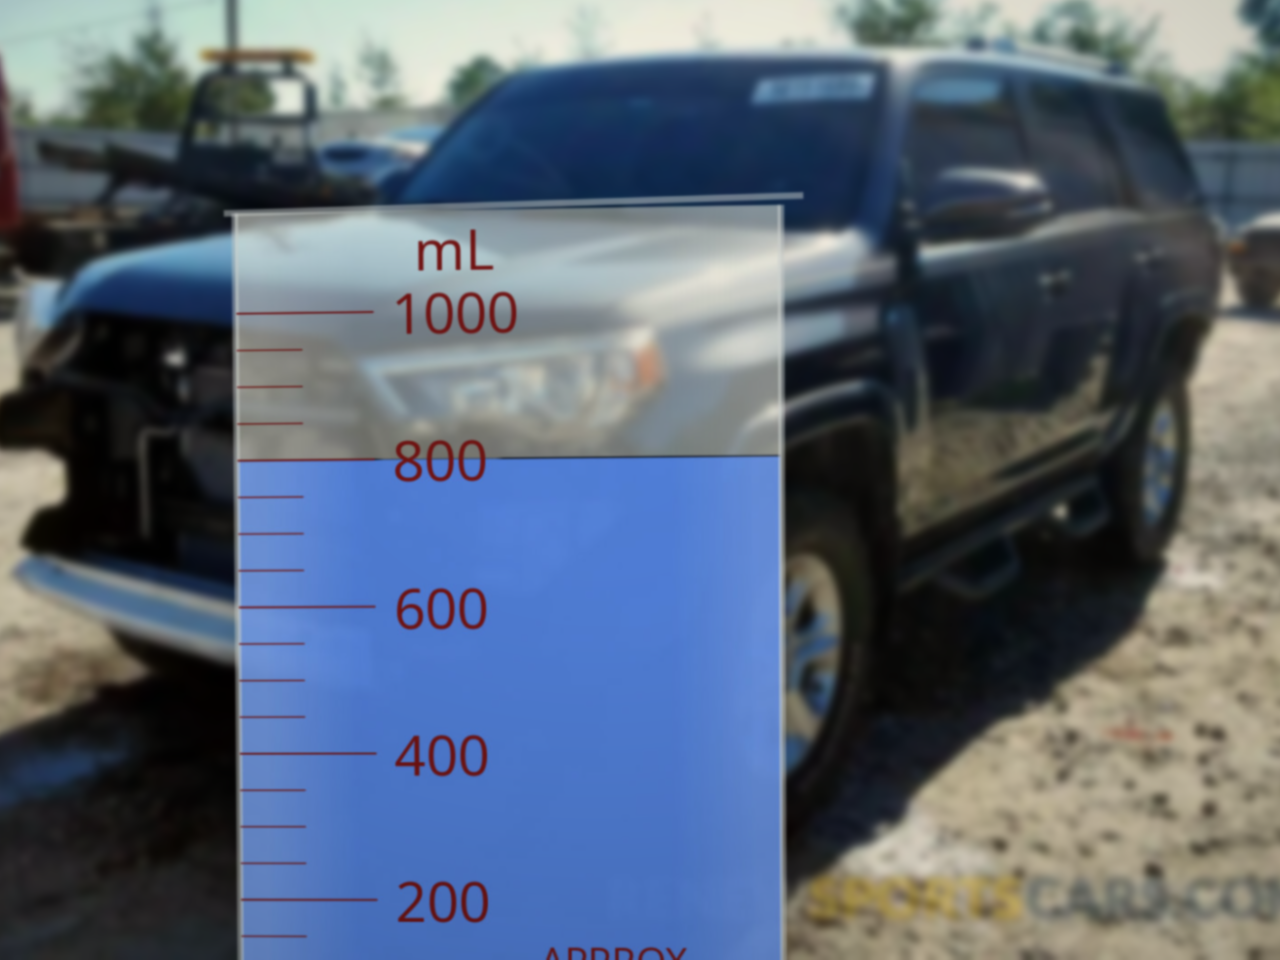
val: 800mL
